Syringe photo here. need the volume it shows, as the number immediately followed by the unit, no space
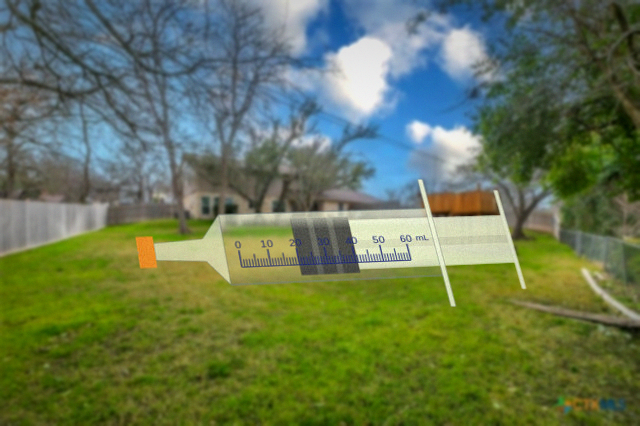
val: 20mL
